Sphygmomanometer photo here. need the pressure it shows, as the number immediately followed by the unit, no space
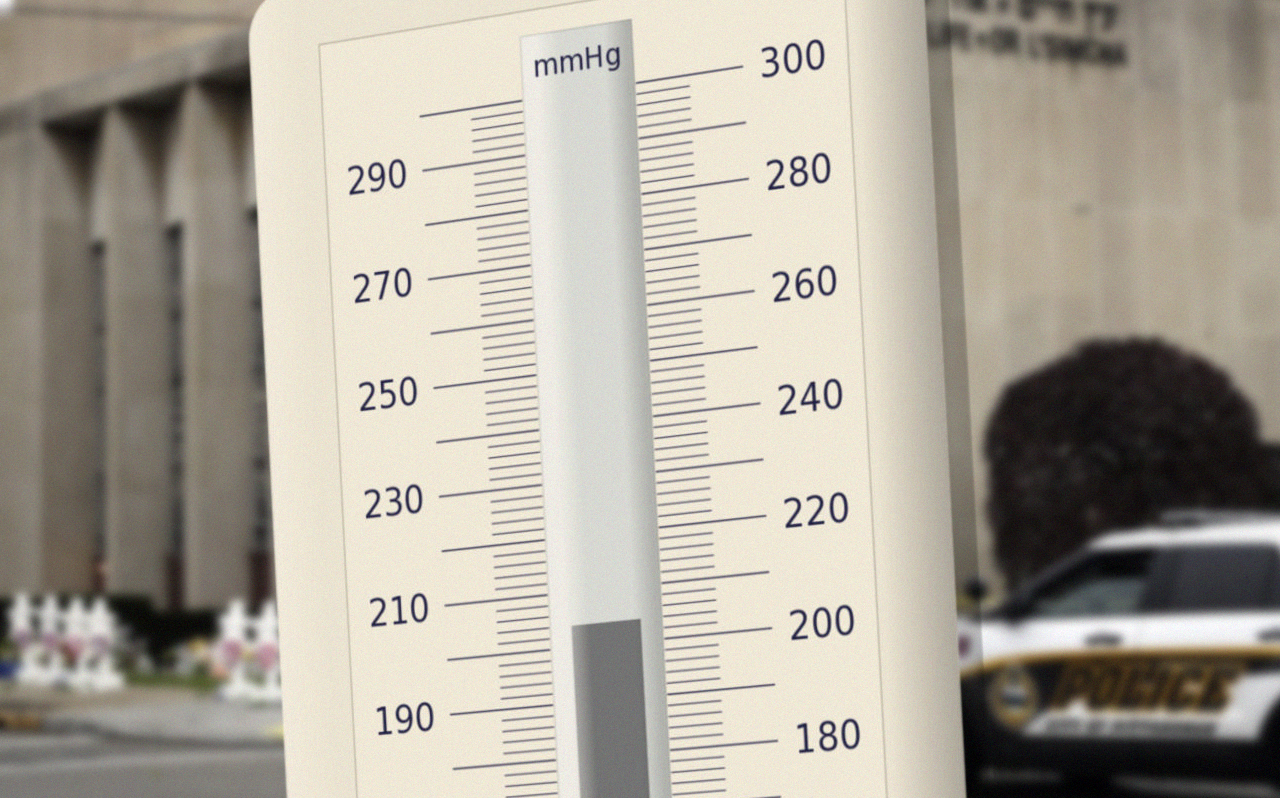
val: 204mmHg
